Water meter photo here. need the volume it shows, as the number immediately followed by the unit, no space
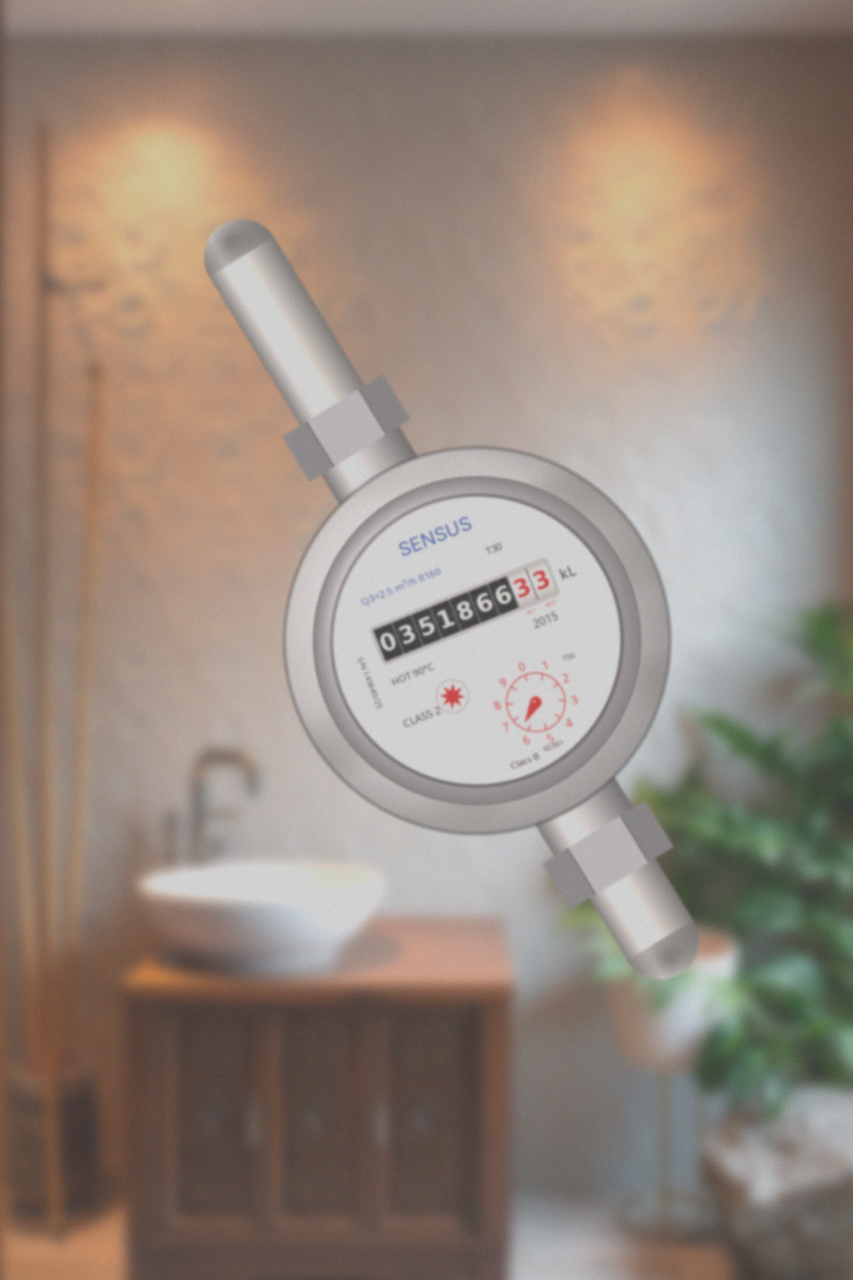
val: 351866.336kL
